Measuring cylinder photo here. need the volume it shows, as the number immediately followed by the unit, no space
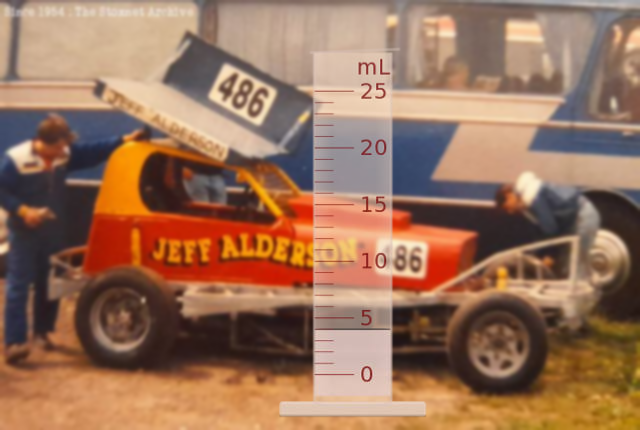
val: 4mL
